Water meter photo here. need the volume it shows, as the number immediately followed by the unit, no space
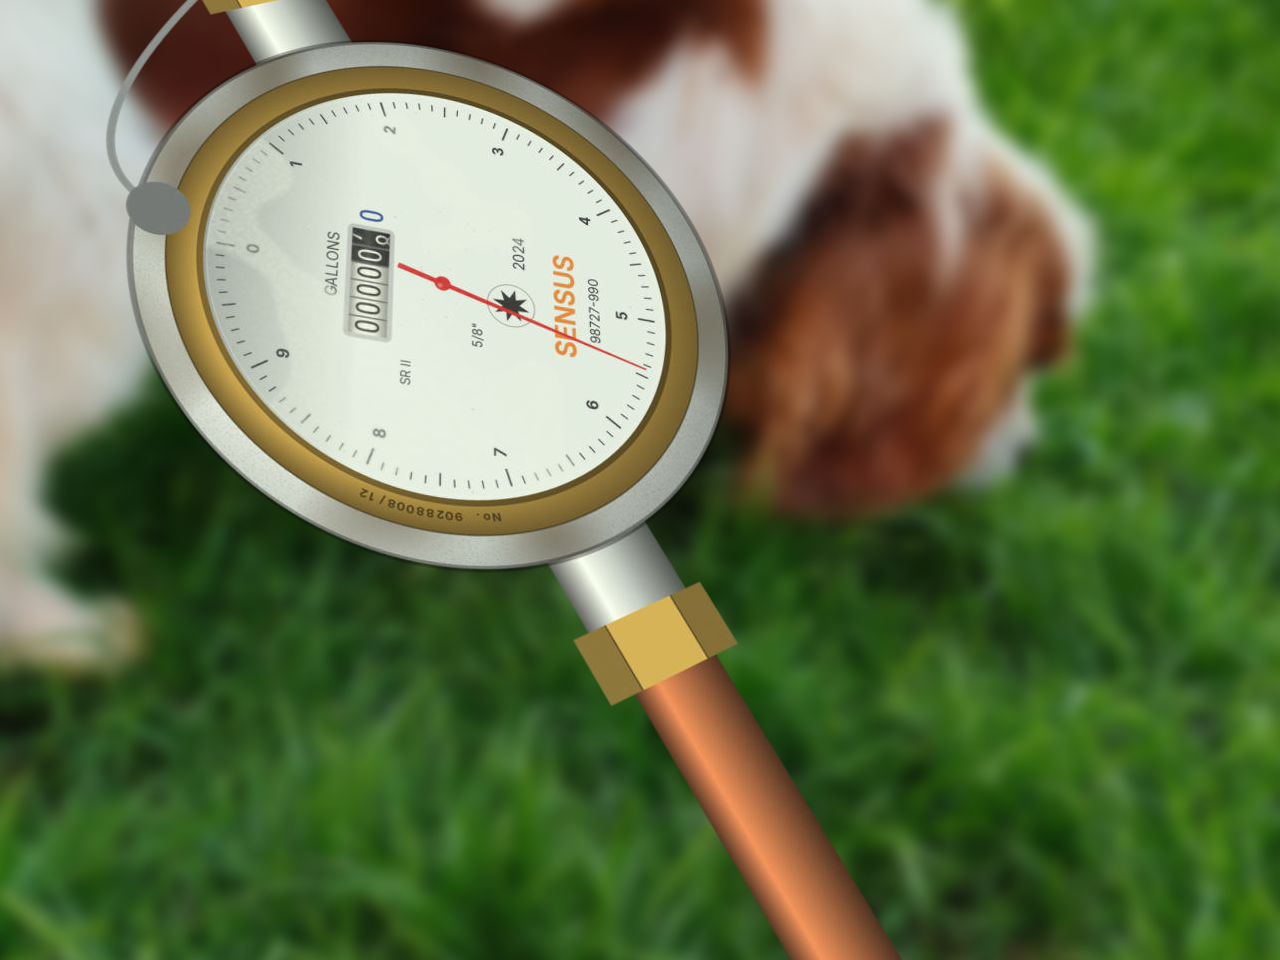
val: 75.4gal
